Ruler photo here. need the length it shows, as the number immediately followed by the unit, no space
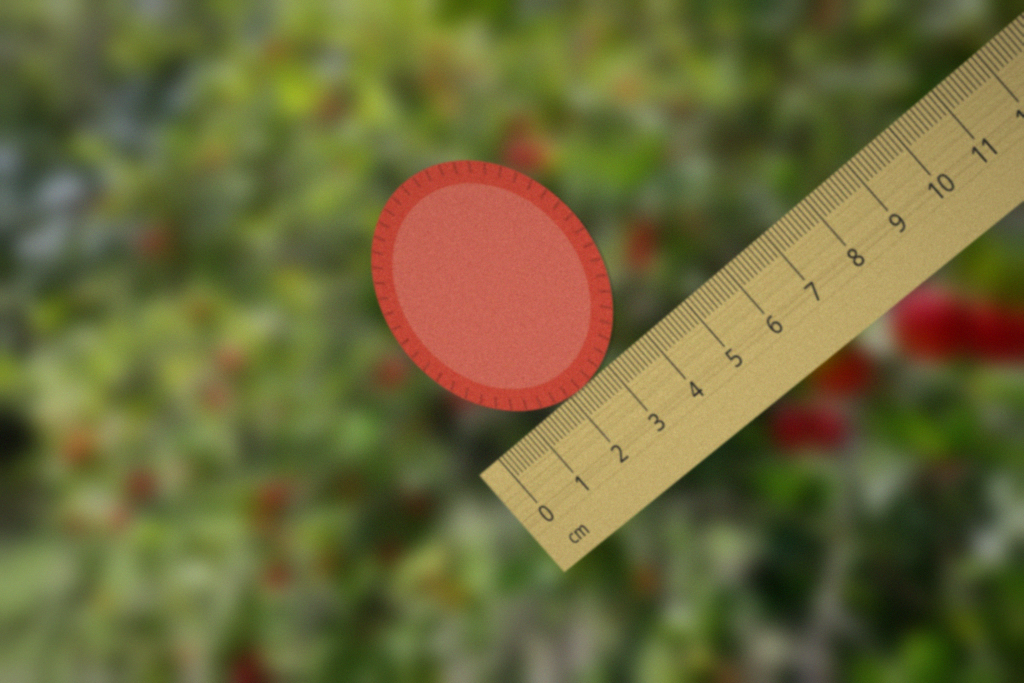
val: 4.5cm
